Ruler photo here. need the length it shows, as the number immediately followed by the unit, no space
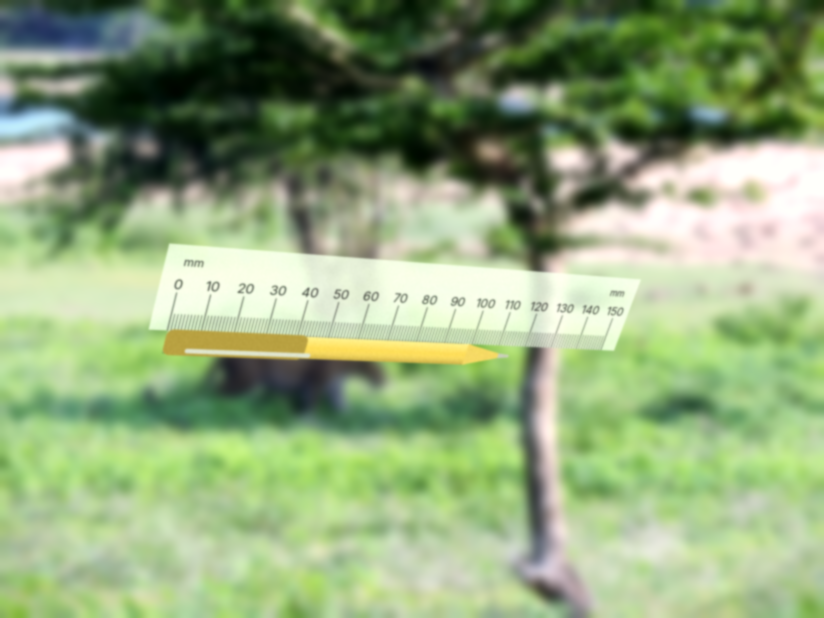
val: 115mm
